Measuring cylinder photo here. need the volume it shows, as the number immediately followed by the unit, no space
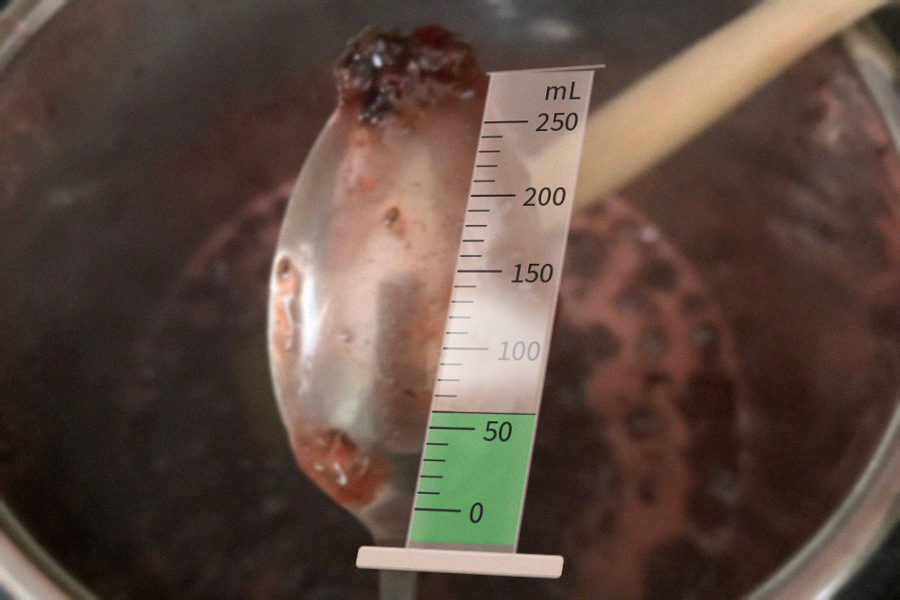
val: 60mL
